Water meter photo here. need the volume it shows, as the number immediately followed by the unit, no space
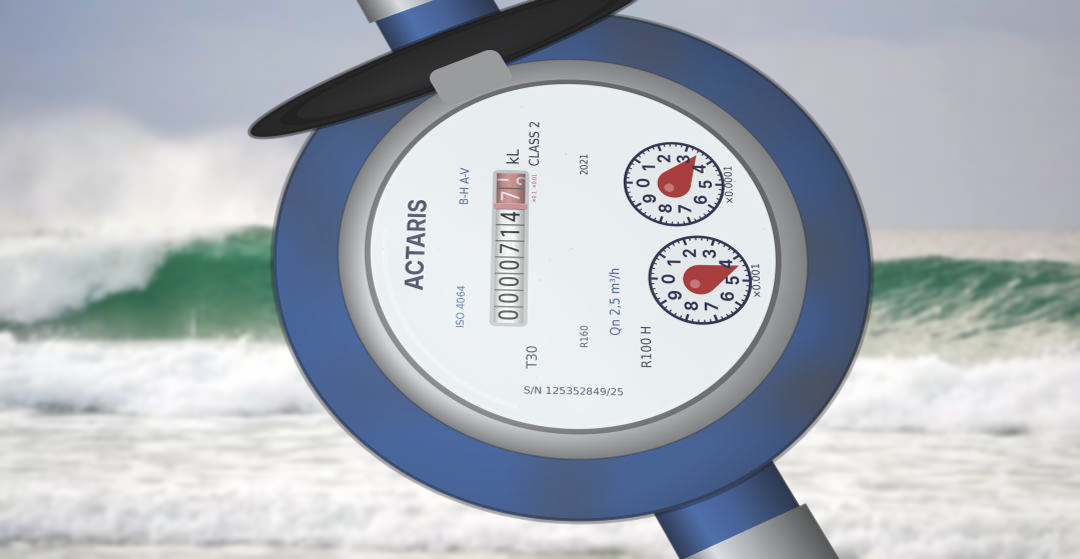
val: 714.7143kL
